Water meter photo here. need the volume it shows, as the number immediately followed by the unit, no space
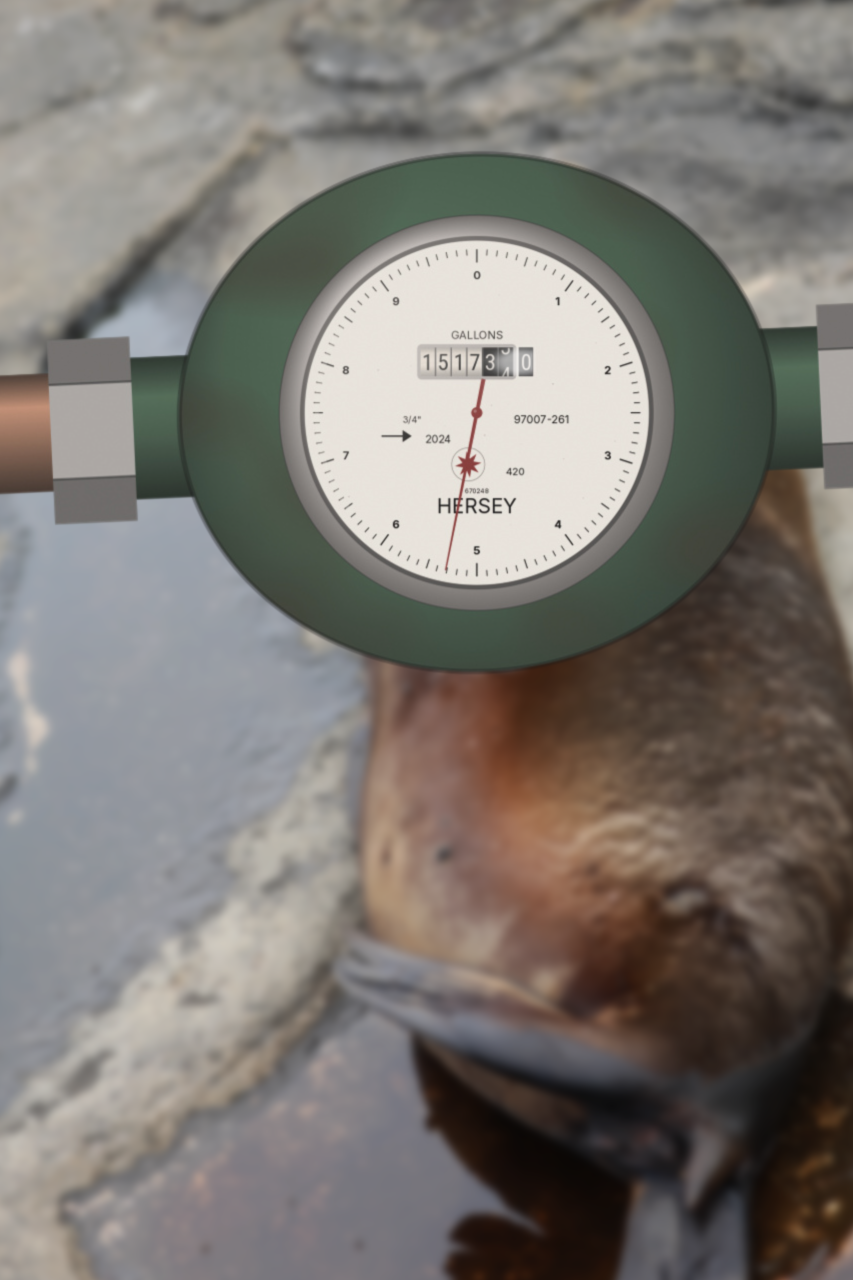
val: 1517335.3gal
